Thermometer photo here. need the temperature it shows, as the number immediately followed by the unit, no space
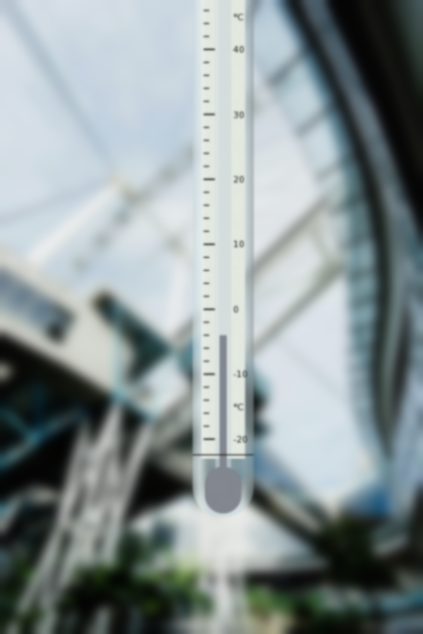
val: -4°C
